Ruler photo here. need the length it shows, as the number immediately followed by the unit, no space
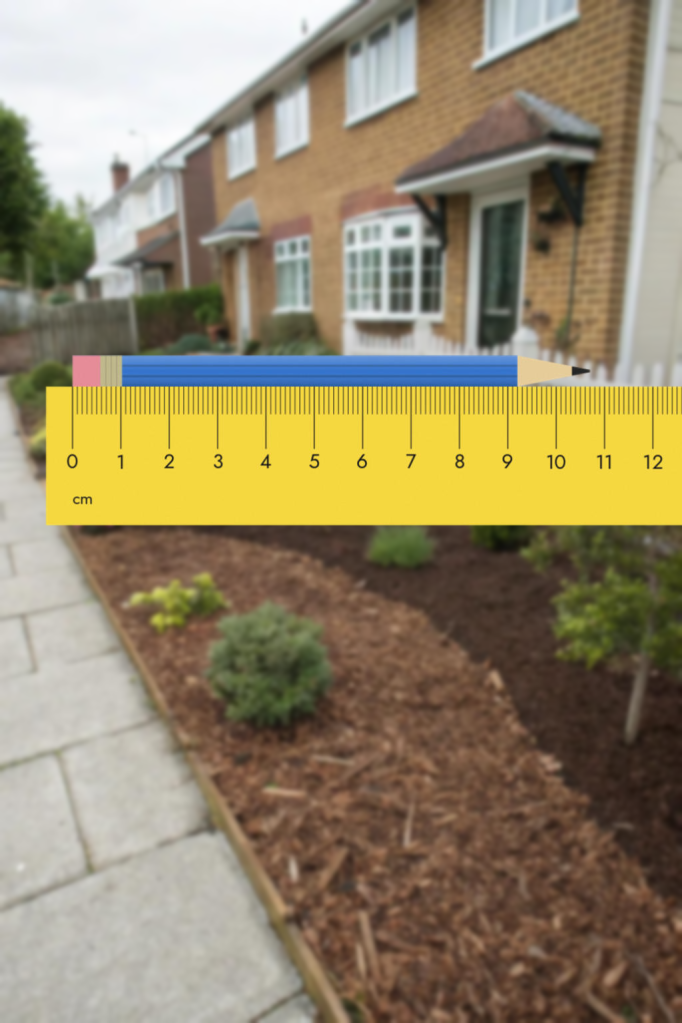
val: 10.7cm
